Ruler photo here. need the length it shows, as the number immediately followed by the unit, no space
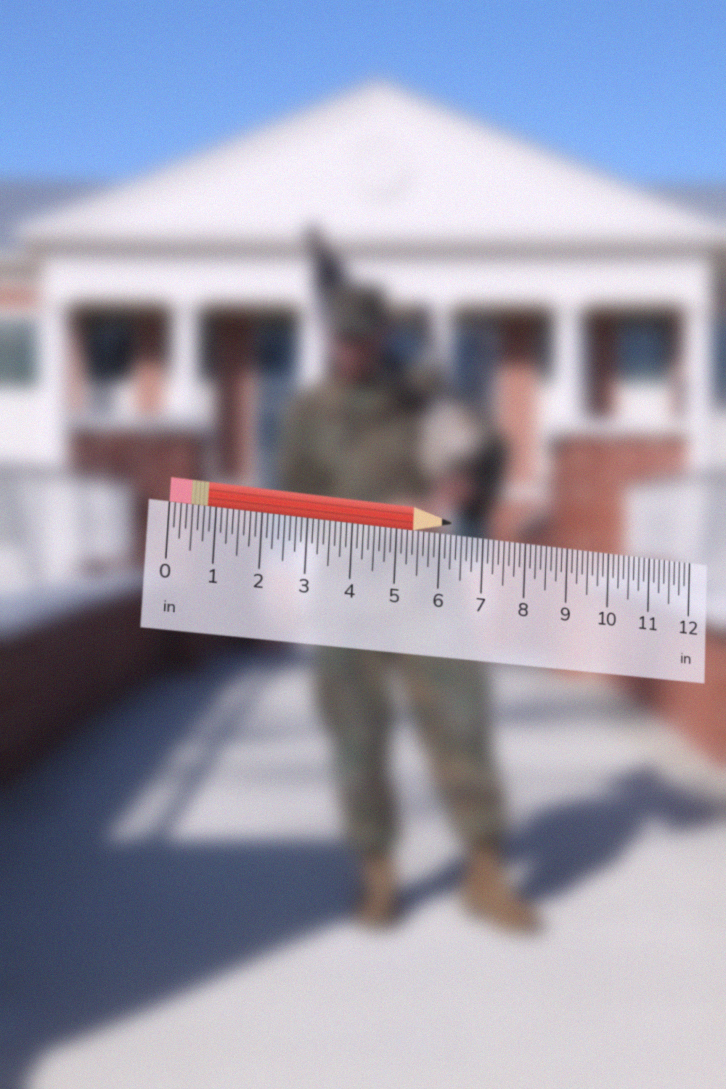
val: 6.25in
